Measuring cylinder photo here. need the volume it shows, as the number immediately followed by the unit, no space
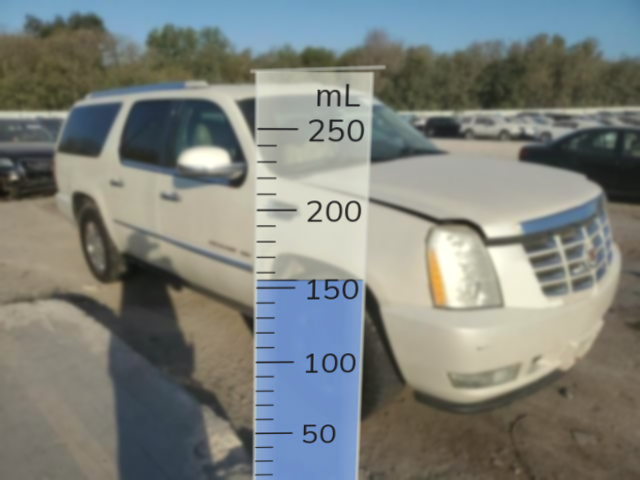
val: 155mL
